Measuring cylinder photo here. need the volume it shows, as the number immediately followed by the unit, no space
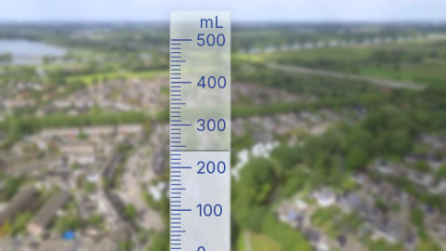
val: 240mL
